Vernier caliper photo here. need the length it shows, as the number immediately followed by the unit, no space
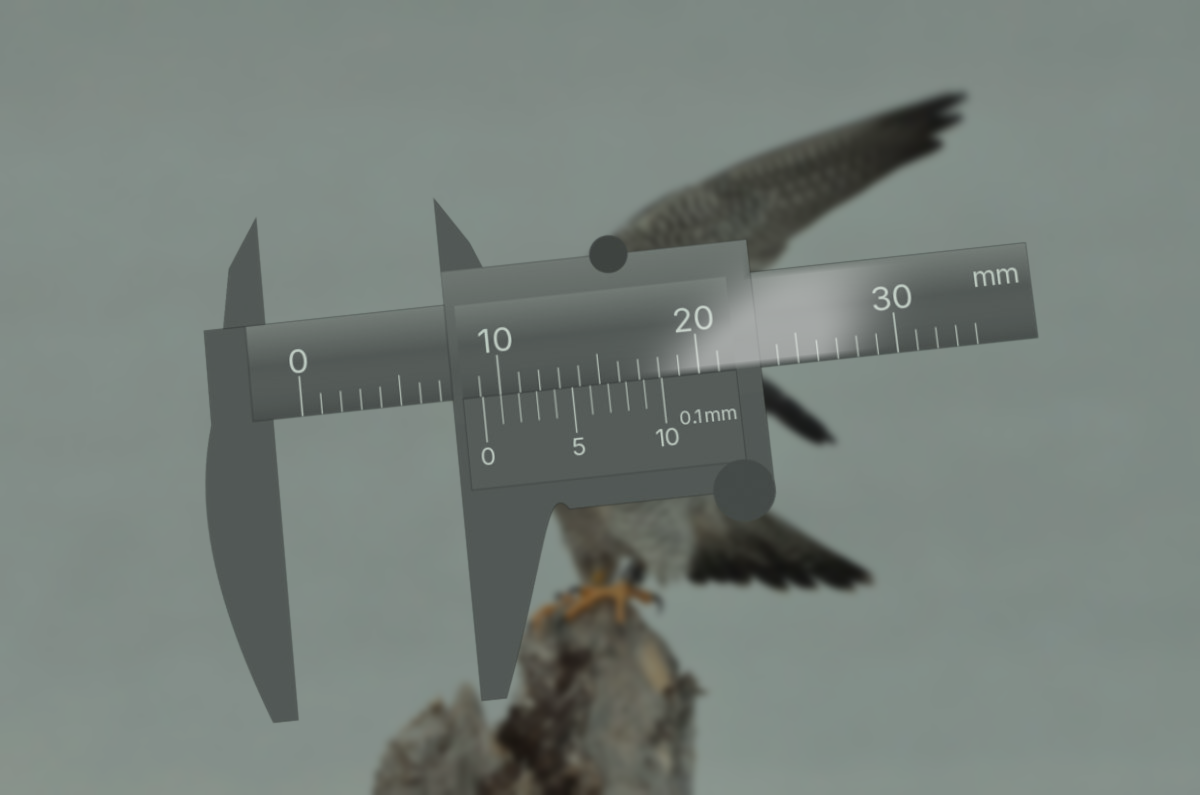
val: 9.1mm
